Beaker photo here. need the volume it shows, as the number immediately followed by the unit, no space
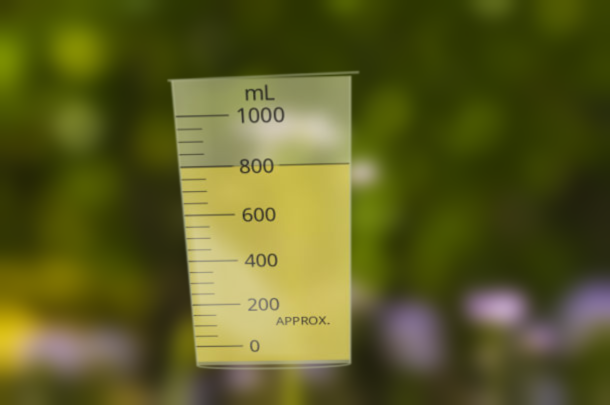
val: 800mL
